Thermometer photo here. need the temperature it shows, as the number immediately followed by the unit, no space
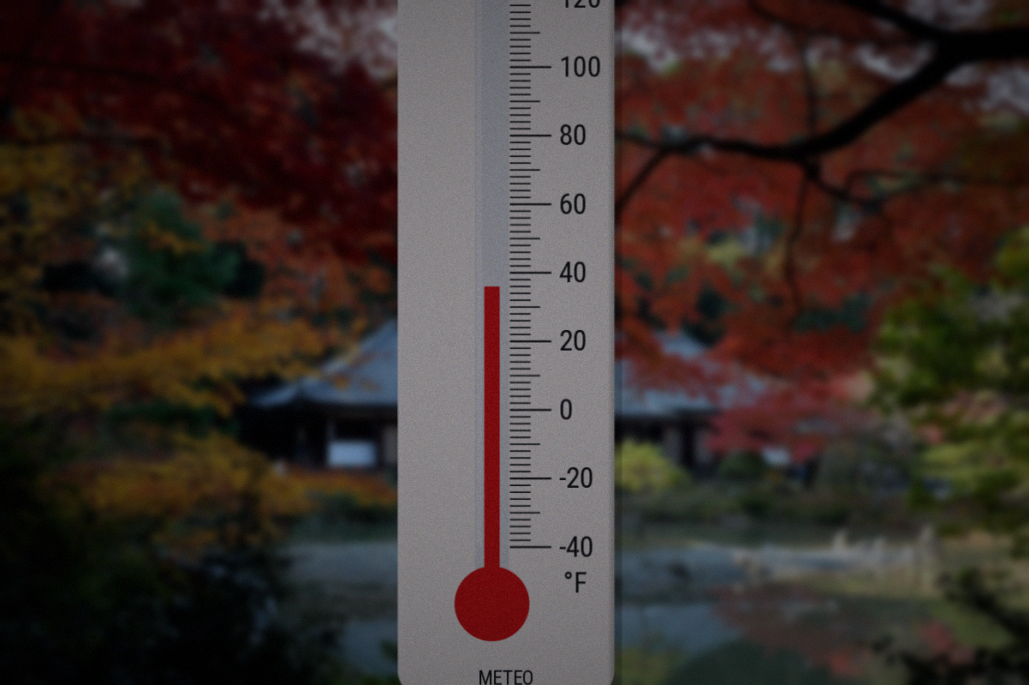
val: 36°F
